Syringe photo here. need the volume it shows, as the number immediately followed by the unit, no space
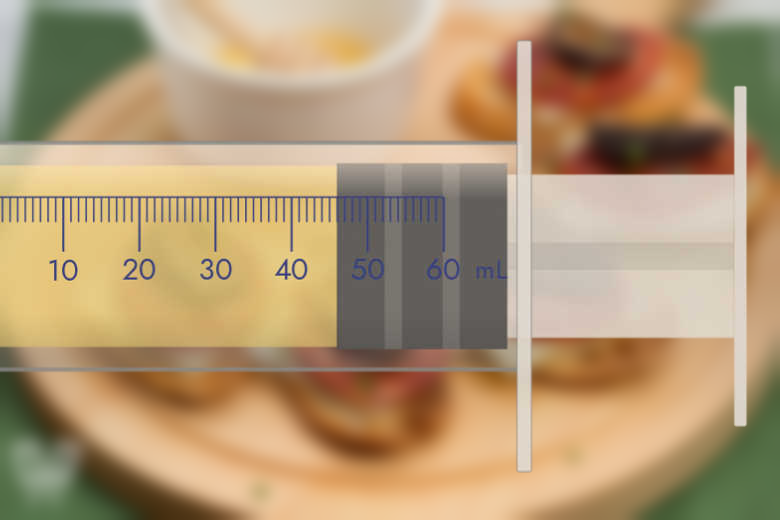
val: 46mL
